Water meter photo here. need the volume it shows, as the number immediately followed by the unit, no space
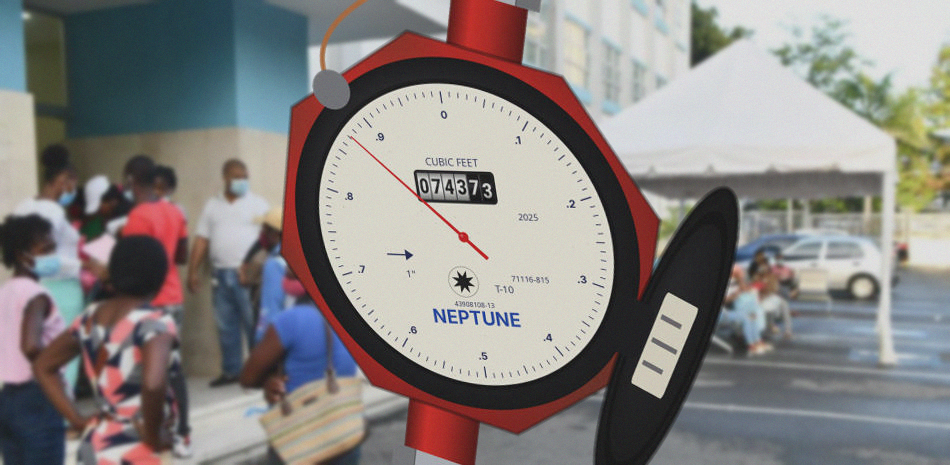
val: 74372.87ft³
